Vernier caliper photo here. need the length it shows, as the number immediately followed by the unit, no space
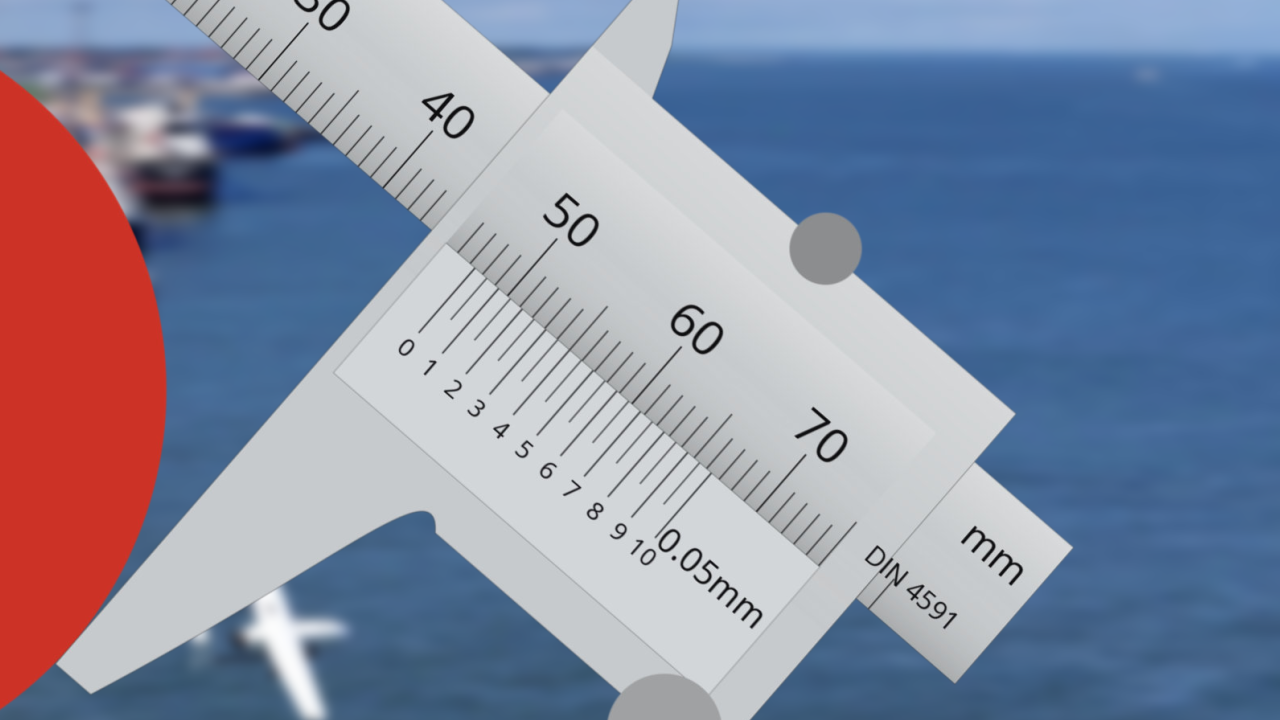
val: 47.4mm
